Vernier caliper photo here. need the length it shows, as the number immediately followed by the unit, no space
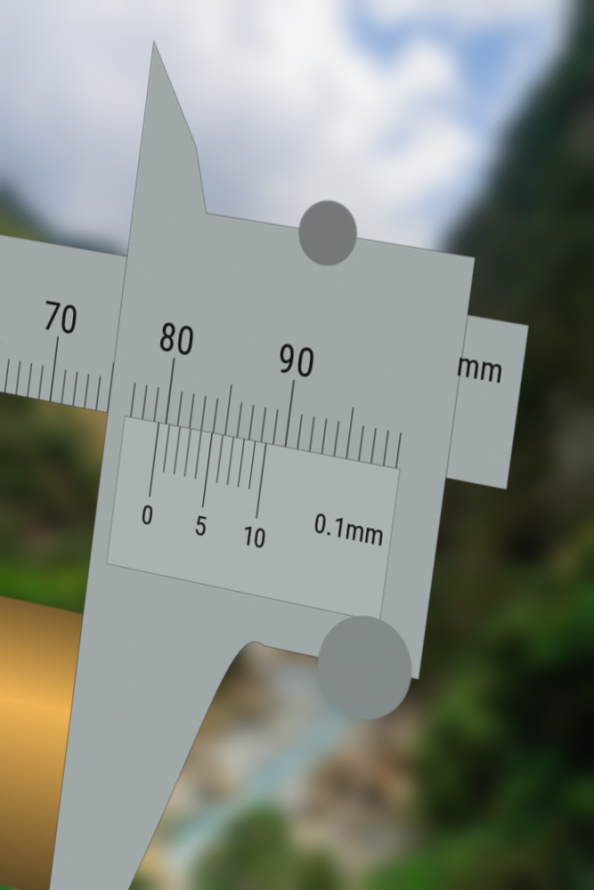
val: 79.4mm
